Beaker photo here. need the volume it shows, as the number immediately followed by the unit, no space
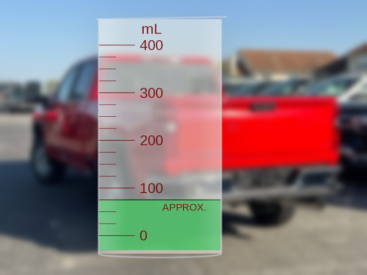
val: 75mL
